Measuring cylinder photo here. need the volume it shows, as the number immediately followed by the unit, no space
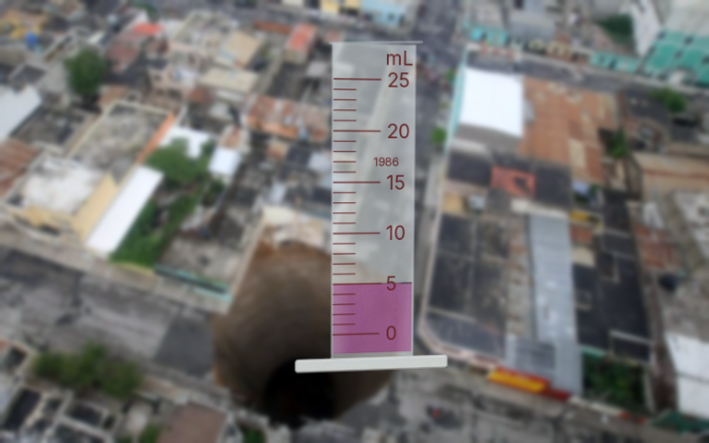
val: 5mL
